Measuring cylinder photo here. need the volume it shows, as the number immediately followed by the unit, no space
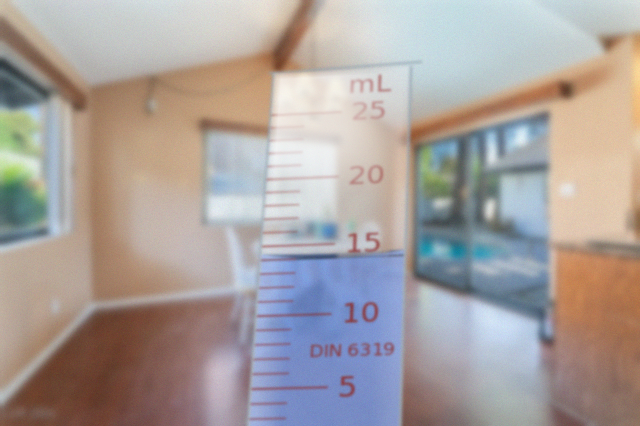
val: 14mL
